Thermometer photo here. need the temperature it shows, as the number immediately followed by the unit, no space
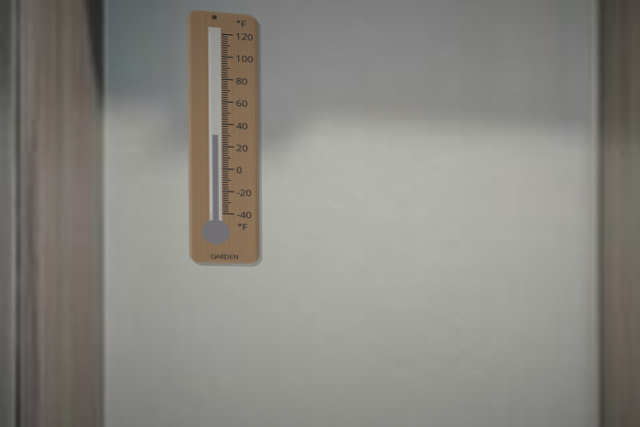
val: 30°F
